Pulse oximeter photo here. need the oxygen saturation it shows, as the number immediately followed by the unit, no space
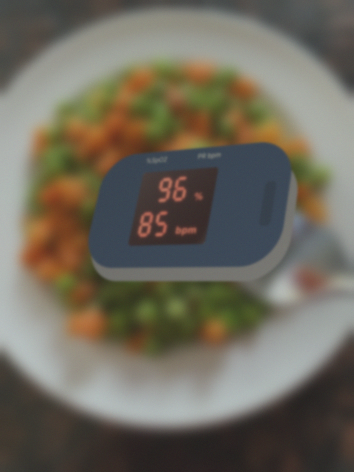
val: 96%
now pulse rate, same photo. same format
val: 85bpm
